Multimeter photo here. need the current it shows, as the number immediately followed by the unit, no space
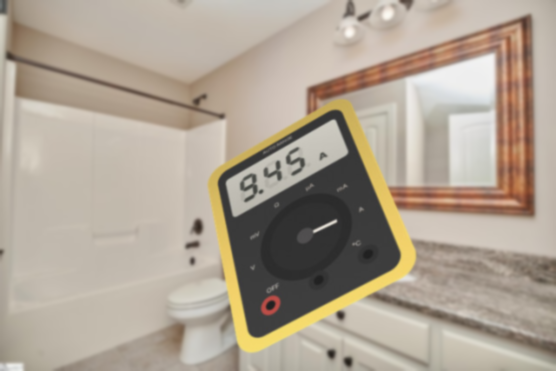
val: 9.45A
